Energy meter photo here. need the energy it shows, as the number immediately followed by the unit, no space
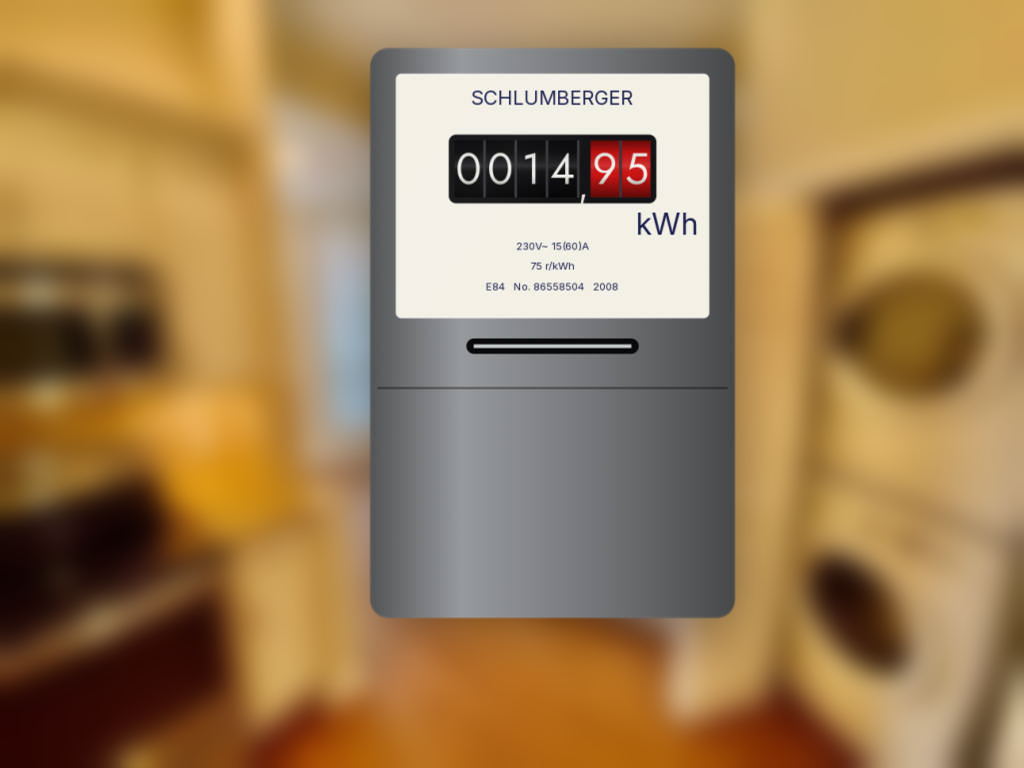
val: 14.95kWh
